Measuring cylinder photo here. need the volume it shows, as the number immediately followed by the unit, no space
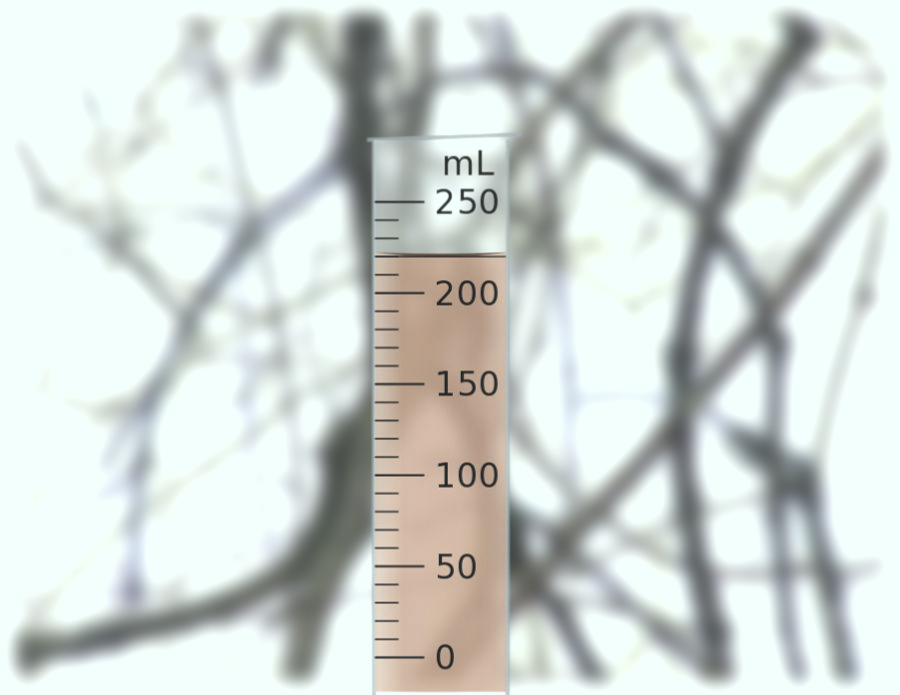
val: 220mL
